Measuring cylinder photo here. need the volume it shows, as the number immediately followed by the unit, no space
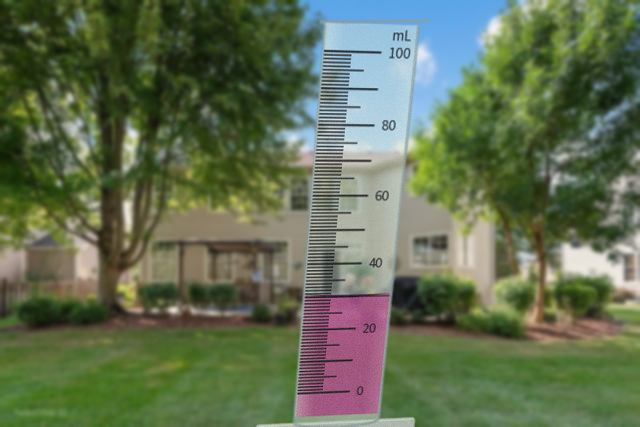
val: 30mL
